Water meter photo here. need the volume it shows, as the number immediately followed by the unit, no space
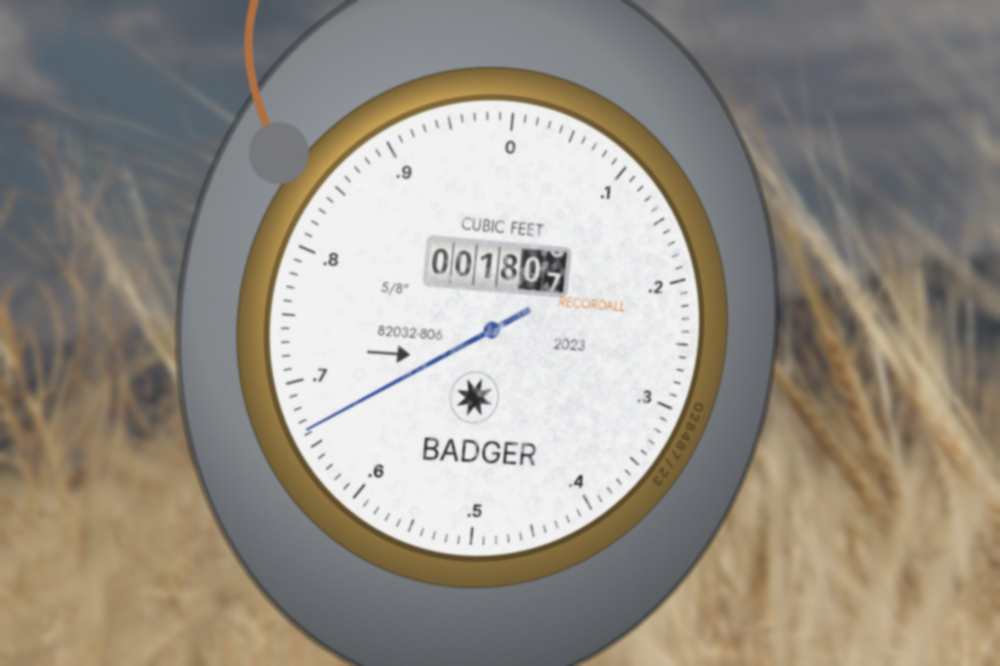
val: 1806.66ft³
